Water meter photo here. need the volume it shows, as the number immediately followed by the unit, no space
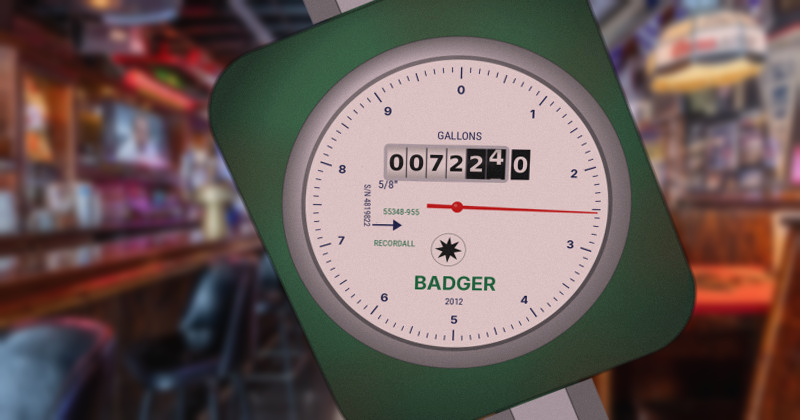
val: 72242.5gal
